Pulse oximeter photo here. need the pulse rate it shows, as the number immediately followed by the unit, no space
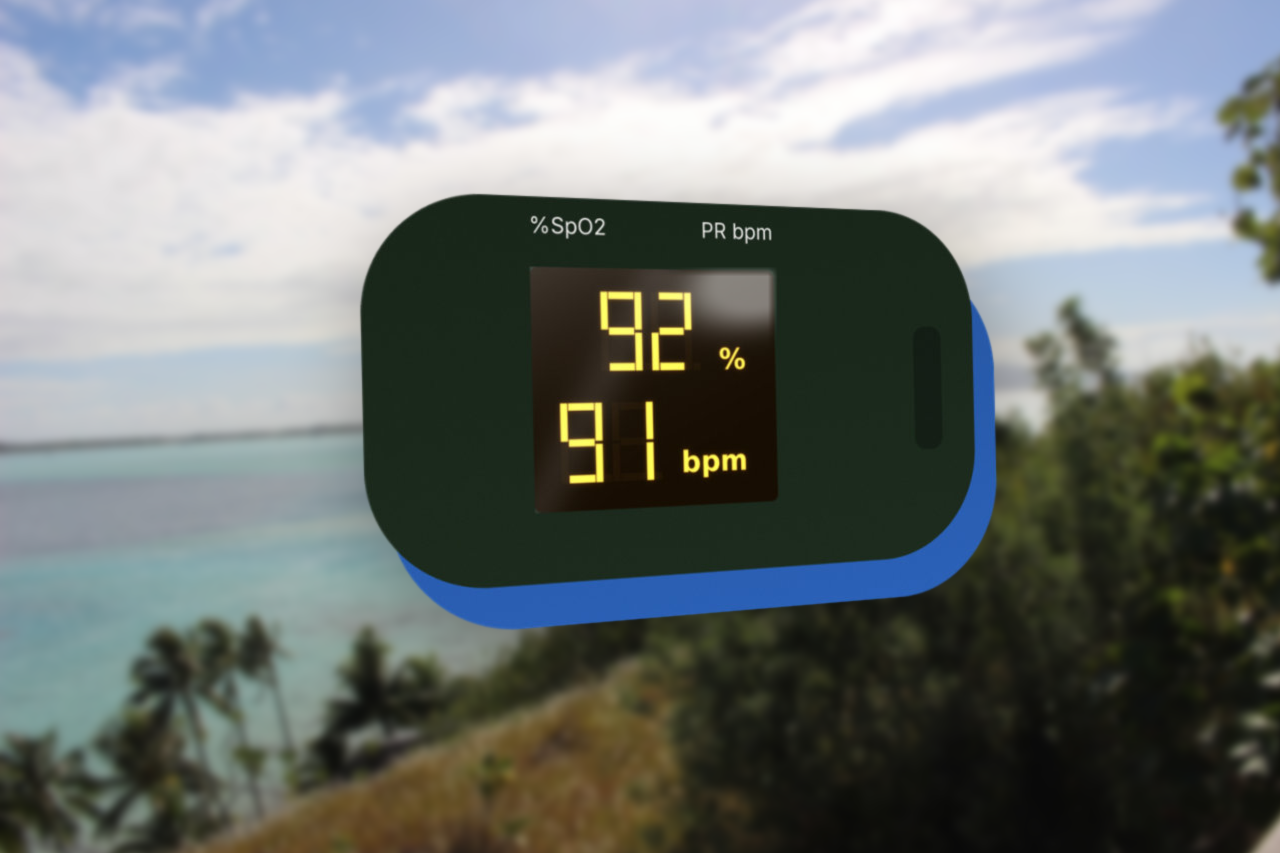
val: 91bpm
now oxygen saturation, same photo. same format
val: 92%
